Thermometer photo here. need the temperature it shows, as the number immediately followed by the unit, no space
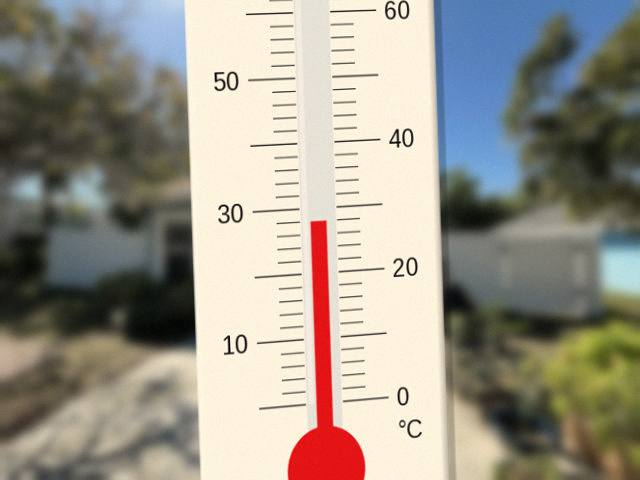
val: 28°C
